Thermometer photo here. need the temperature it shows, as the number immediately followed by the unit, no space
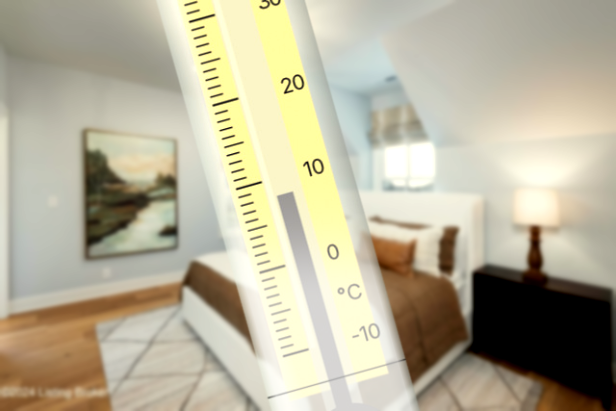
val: 8°C
